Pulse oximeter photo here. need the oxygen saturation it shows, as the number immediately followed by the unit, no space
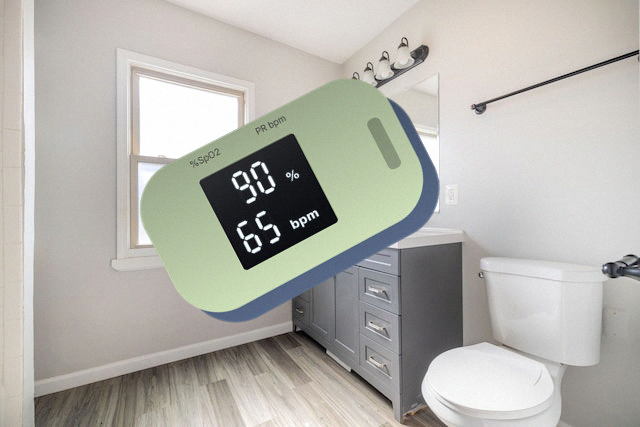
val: 90%
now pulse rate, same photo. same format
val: 65bpm
